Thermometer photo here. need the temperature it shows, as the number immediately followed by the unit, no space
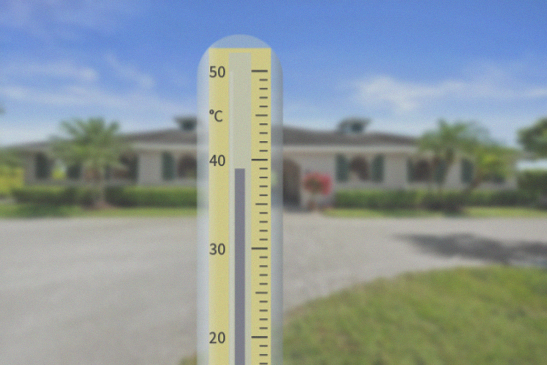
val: 39°C
